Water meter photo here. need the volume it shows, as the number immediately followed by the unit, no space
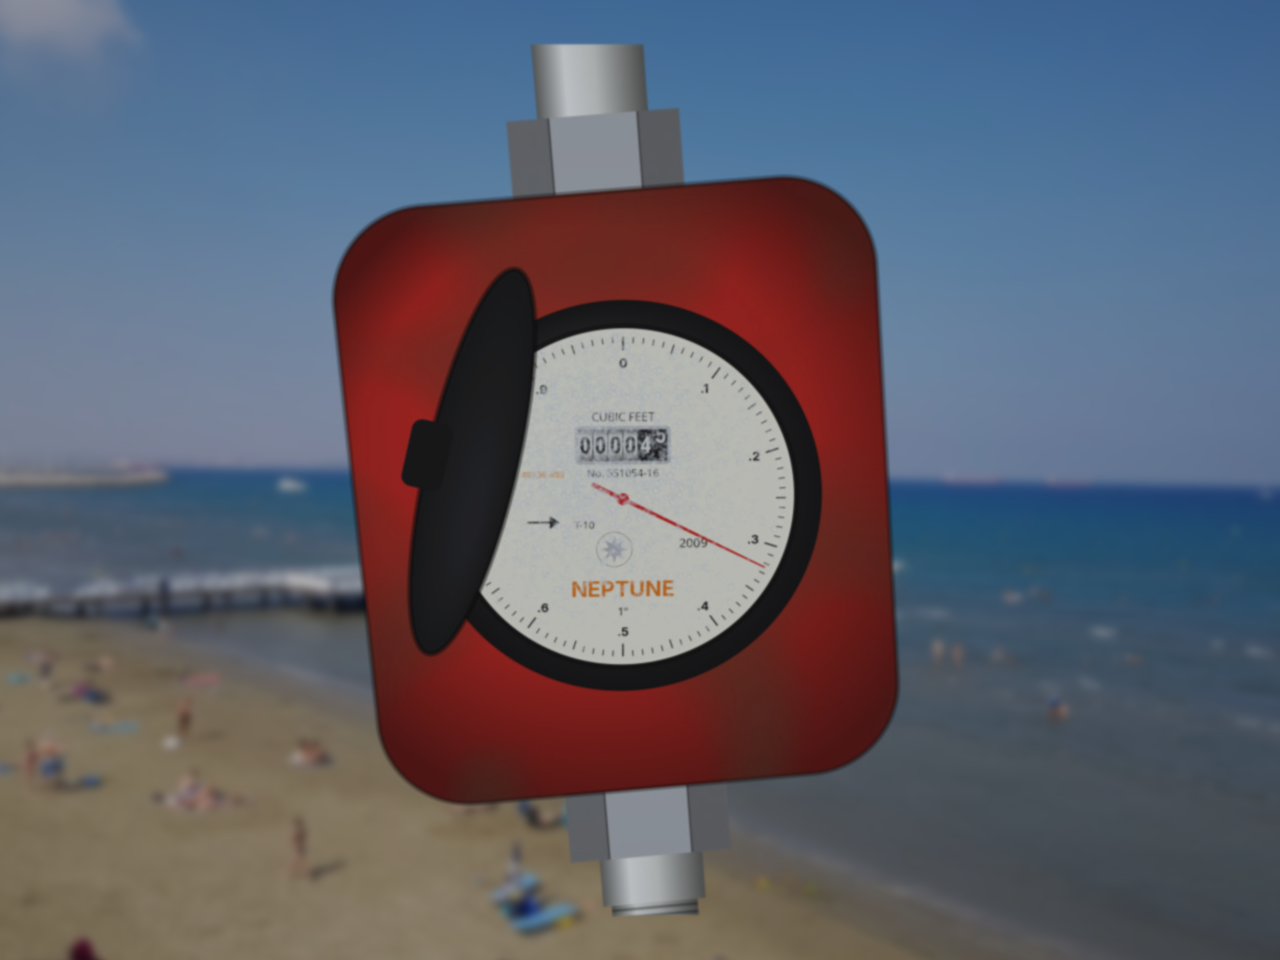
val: 45.32ft³
